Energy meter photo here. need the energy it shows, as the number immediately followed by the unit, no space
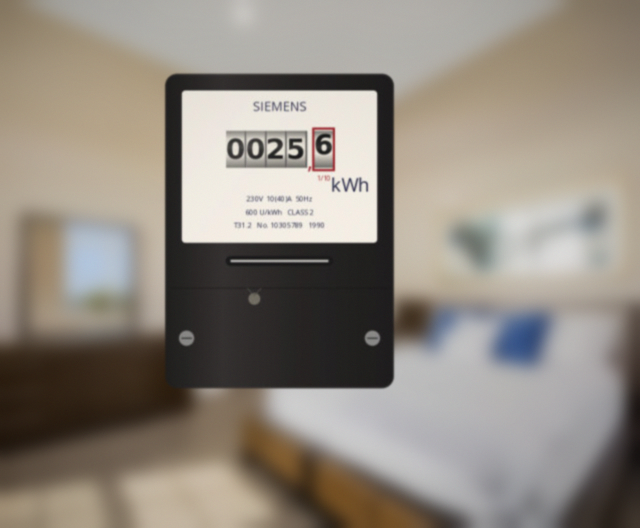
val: 25.6kWh
